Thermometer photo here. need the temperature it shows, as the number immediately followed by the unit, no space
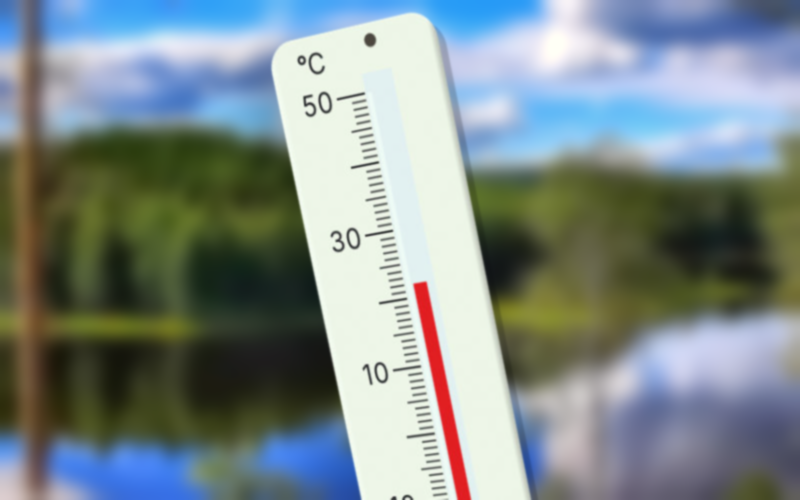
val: 22°C
